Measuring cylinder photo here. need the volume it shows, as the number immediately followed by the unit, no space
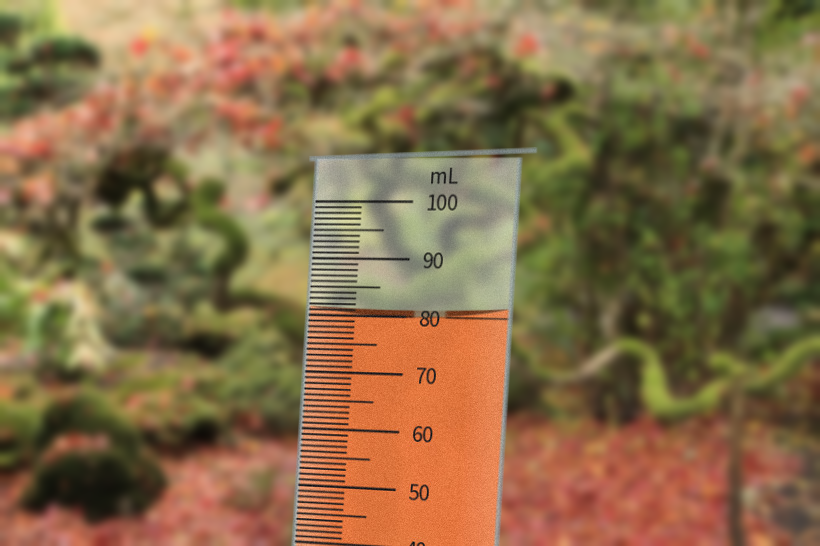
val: 80mL
